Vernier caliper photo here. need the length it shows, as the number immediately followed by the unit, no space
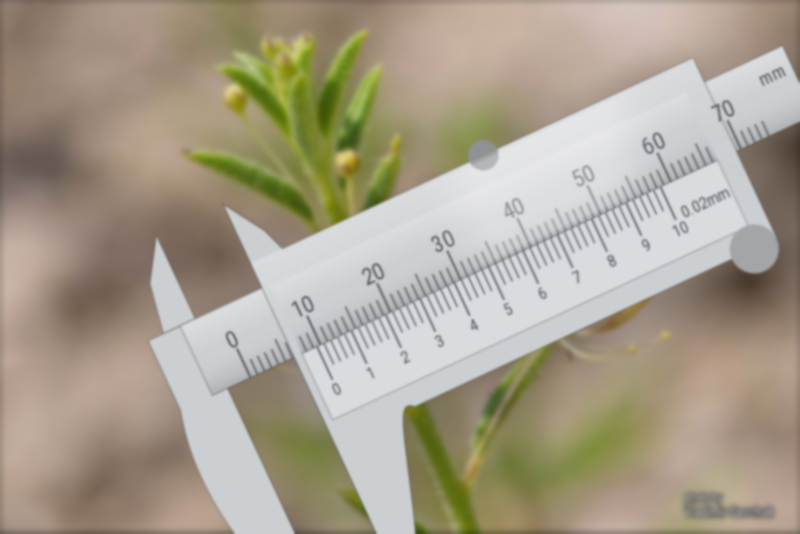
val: 9.5mm
